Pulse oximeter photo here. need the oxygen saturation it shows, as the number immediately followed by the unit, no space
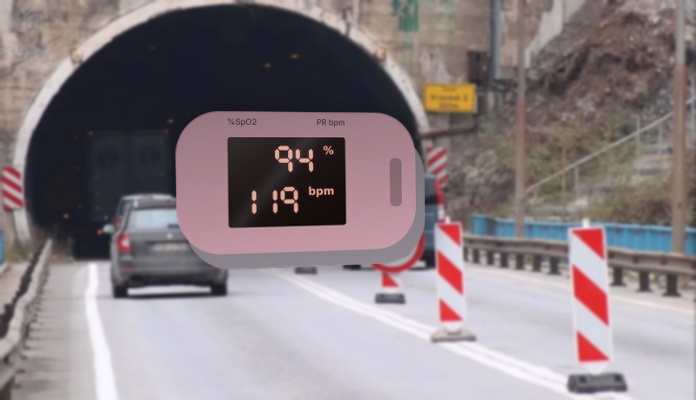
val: 94%
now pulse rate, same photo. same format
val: 119bpm
